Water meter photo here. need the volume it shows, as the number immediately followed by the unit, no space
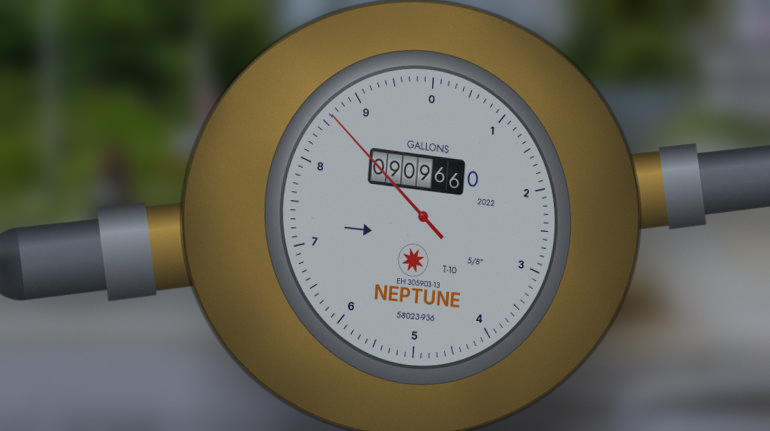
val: 909658.6gal
